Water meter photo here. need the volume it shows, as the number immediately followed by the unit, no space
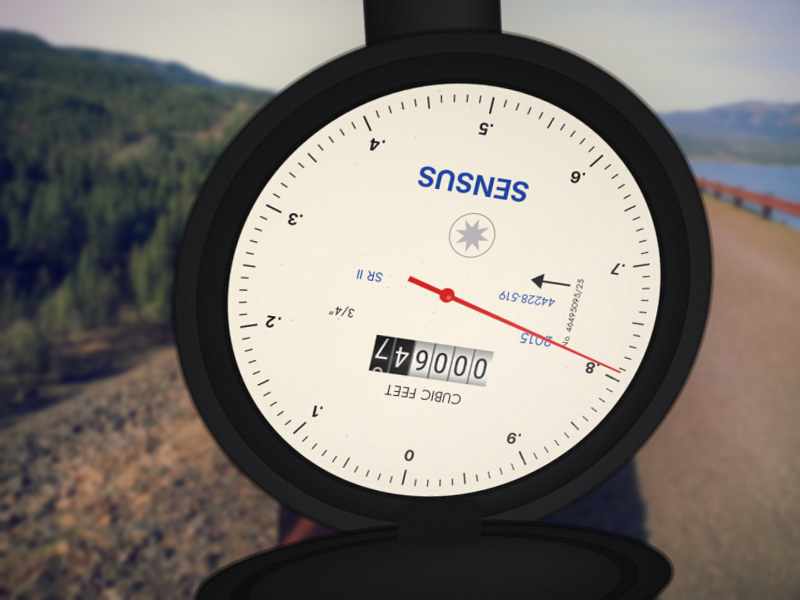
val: 646.79ft³
